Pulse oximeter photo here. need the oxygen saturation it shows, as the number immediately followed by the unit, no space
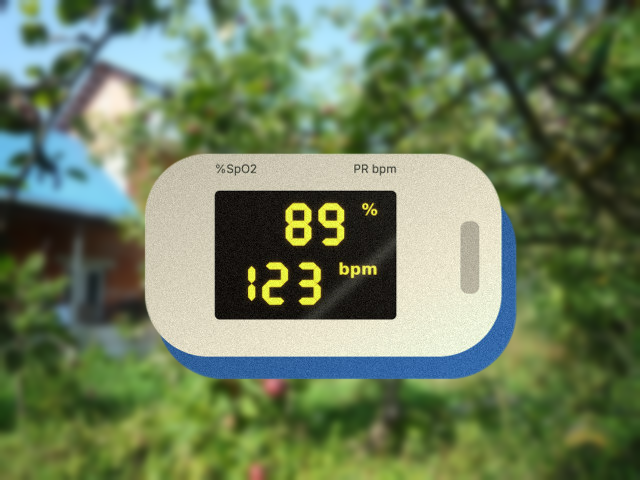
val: 89%
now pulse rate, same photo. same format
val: 123bpm
